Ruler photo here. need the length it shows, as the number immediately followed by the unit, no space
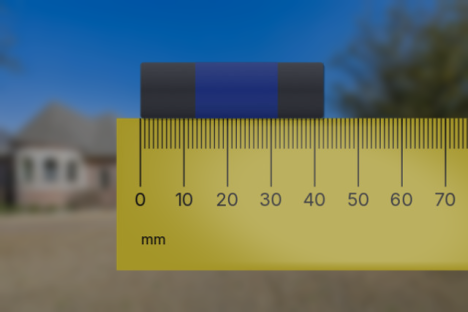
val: 42mm
